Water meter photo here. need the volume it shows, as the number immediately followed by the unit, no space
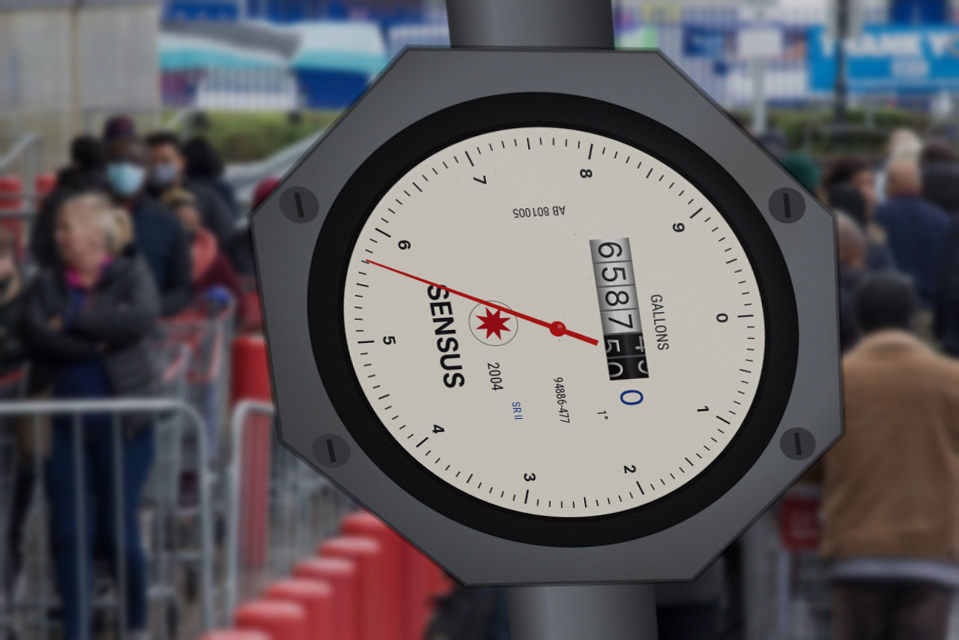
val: 6587495.7gal
